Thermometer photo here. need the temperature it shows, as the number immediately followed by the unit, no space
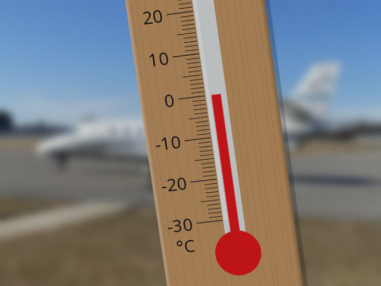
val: 0°C
